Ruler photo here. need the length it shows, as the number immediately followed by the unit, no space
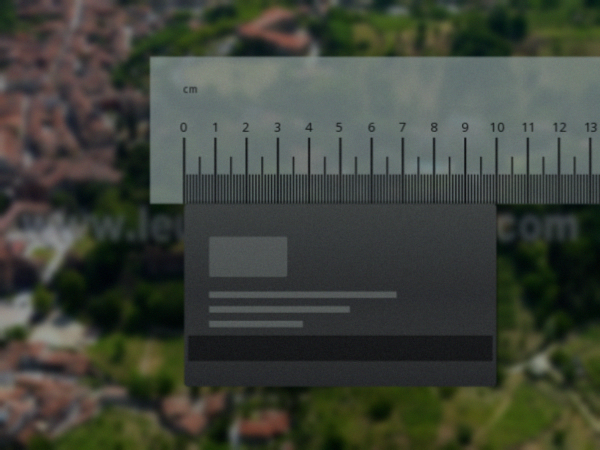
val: 10cm
